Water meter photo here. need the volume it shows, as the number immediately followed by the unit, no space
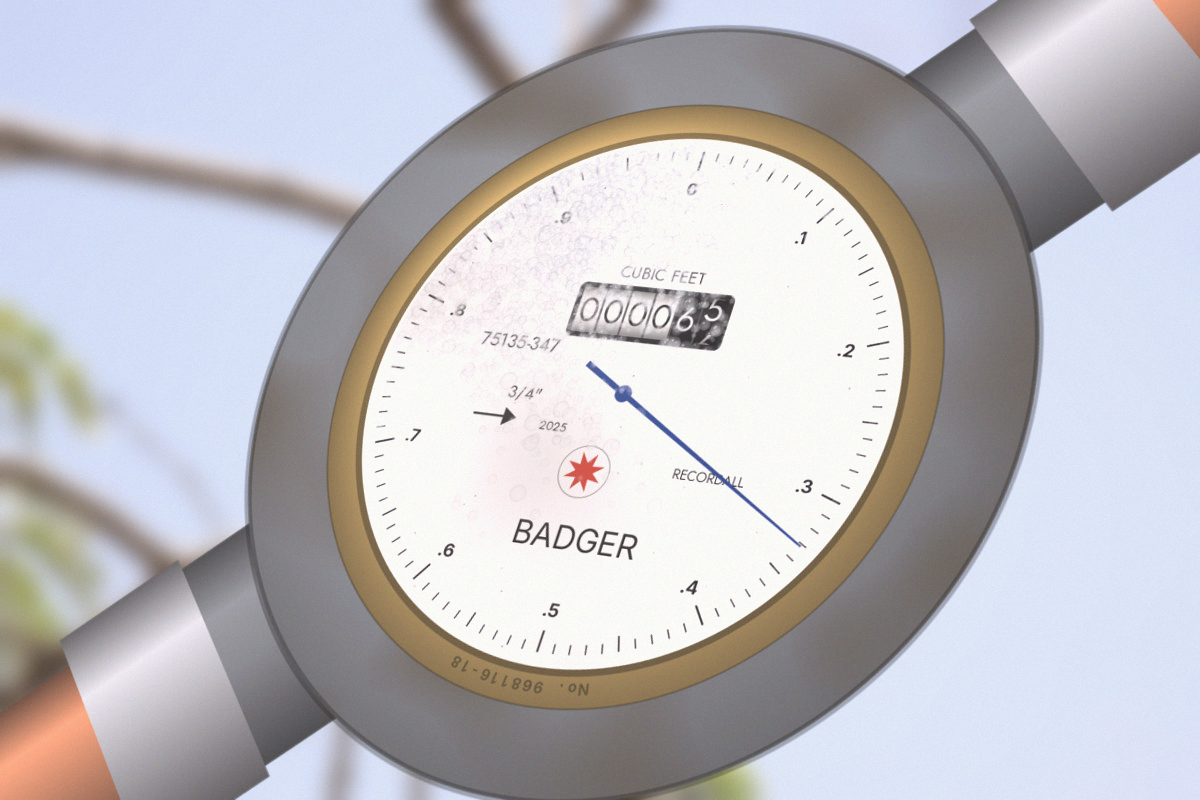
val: 65.33ft³
